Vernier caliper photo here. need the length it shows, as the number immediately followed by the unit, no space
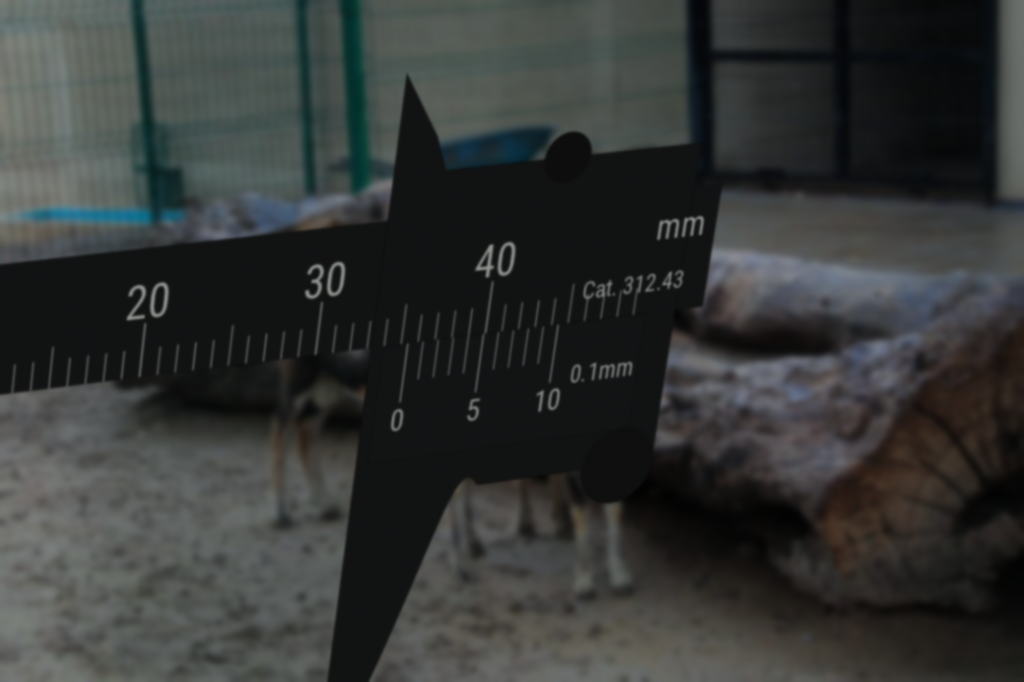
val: 35.4mm
